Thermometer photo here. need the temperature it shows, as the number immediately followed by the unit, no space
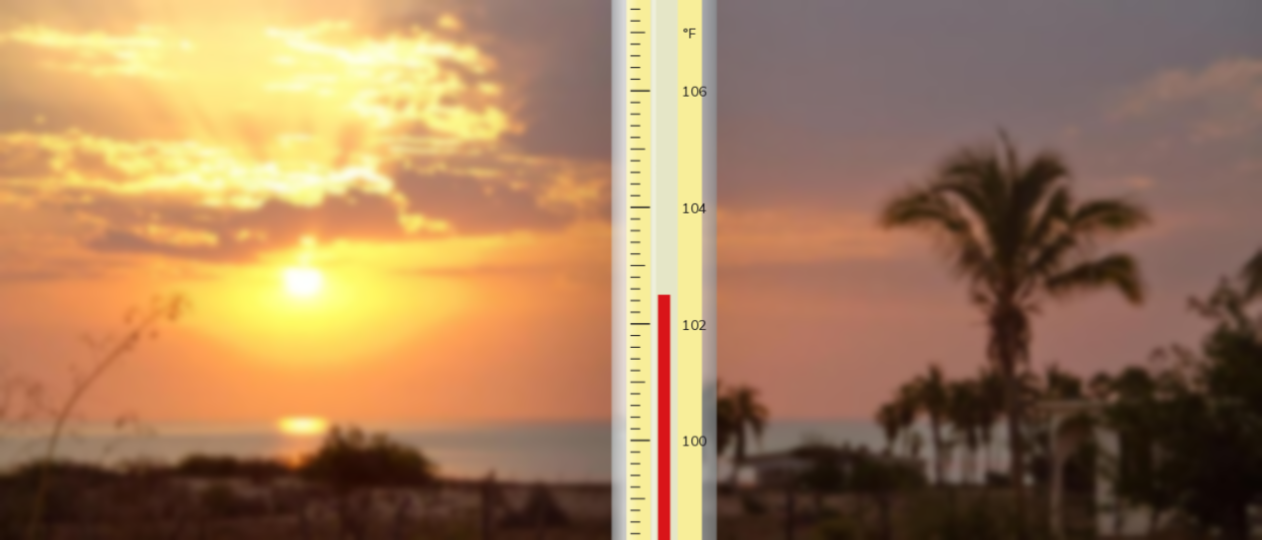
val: 102.5°F
